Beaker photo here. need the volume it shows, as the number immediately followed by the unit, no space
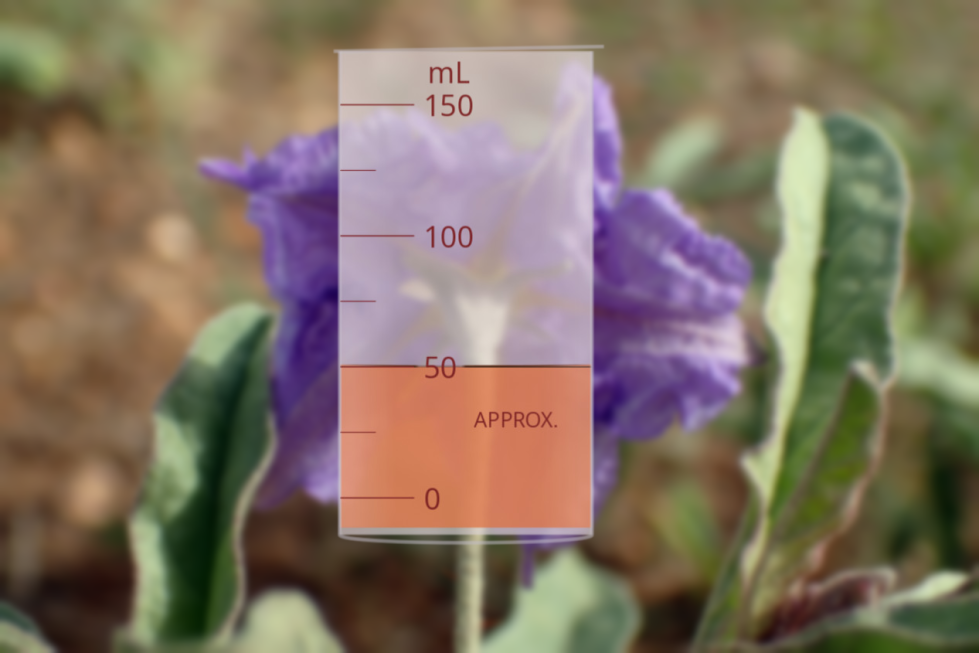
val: 50mL
